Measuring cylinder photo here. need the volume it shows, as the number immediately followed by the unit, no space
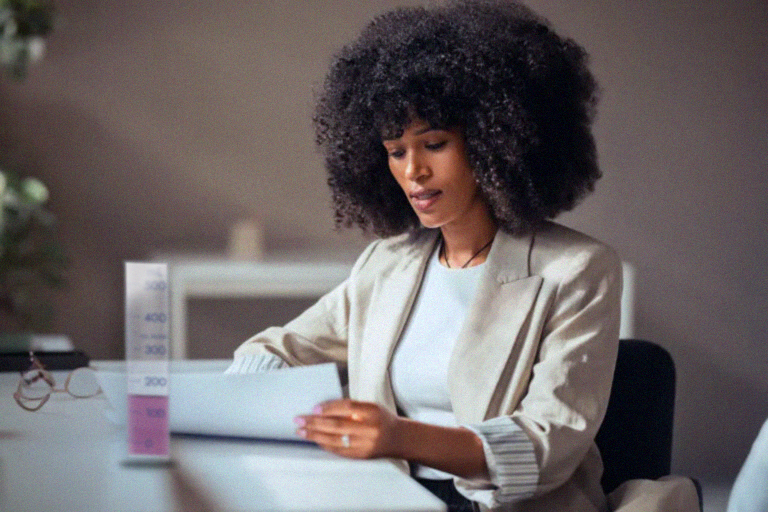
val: 150mL
